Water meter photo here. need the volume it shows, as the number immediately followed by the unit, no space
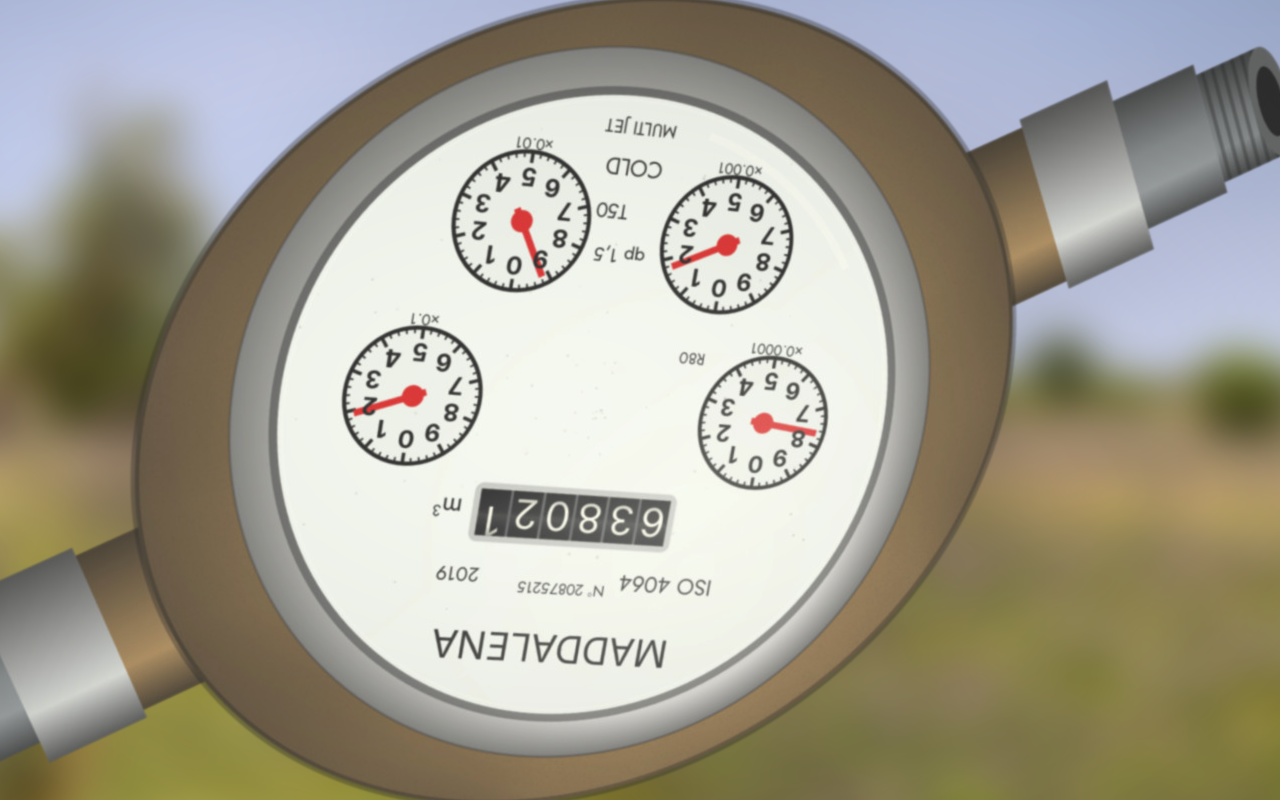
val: 638021.1917m³
